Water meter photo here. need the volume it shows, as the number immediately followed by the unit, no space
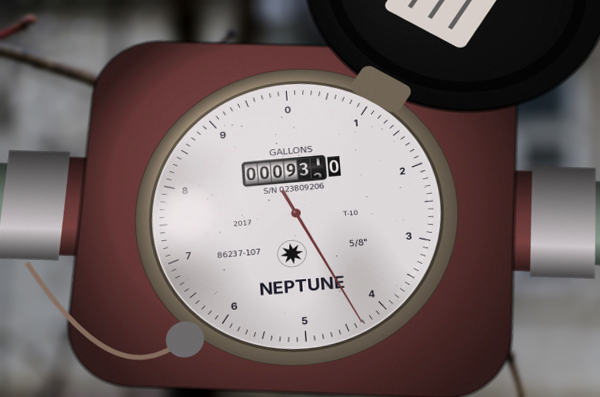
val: 9314.3gal
